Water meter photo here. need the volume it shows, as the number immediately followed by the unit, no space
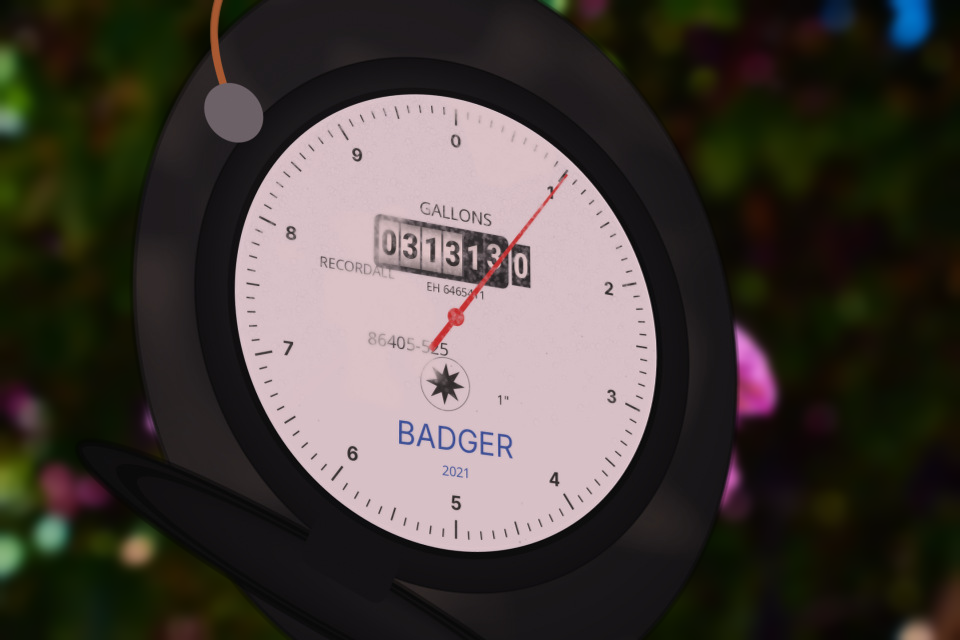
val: 313131.0gal
